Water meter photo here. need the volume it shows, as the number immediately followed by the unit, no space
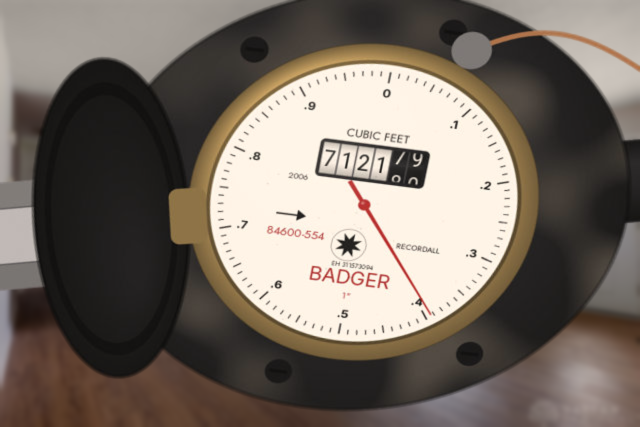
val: 712179.39ft³
